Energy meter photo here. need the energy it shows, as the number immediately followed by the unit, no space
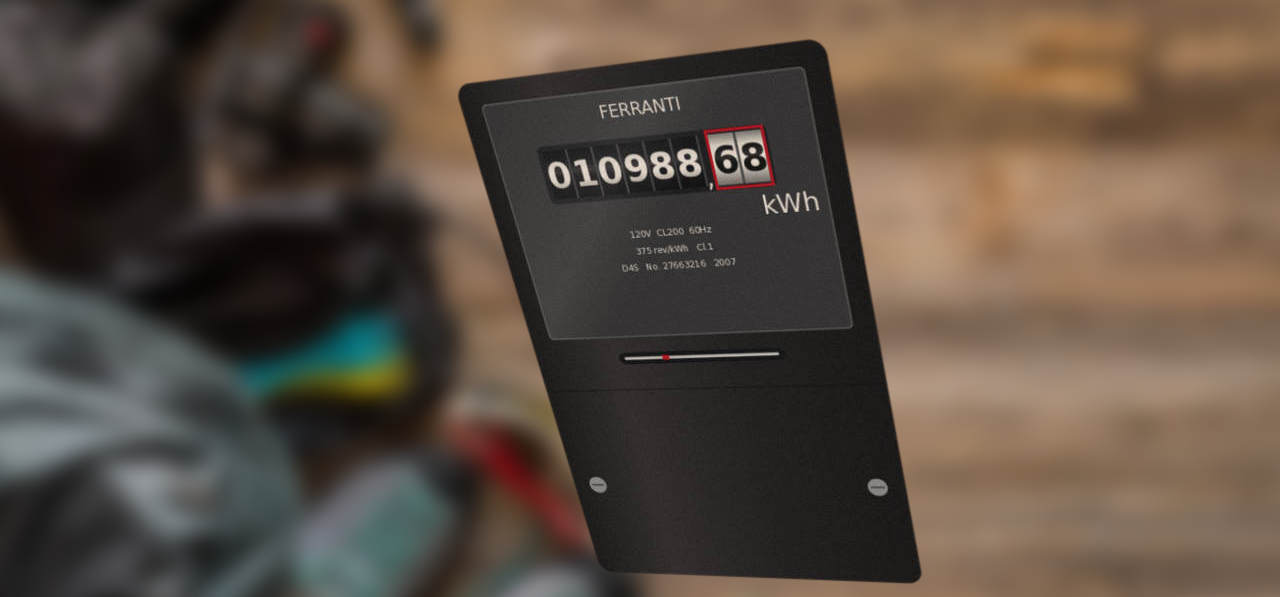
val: 10988.68kWh
